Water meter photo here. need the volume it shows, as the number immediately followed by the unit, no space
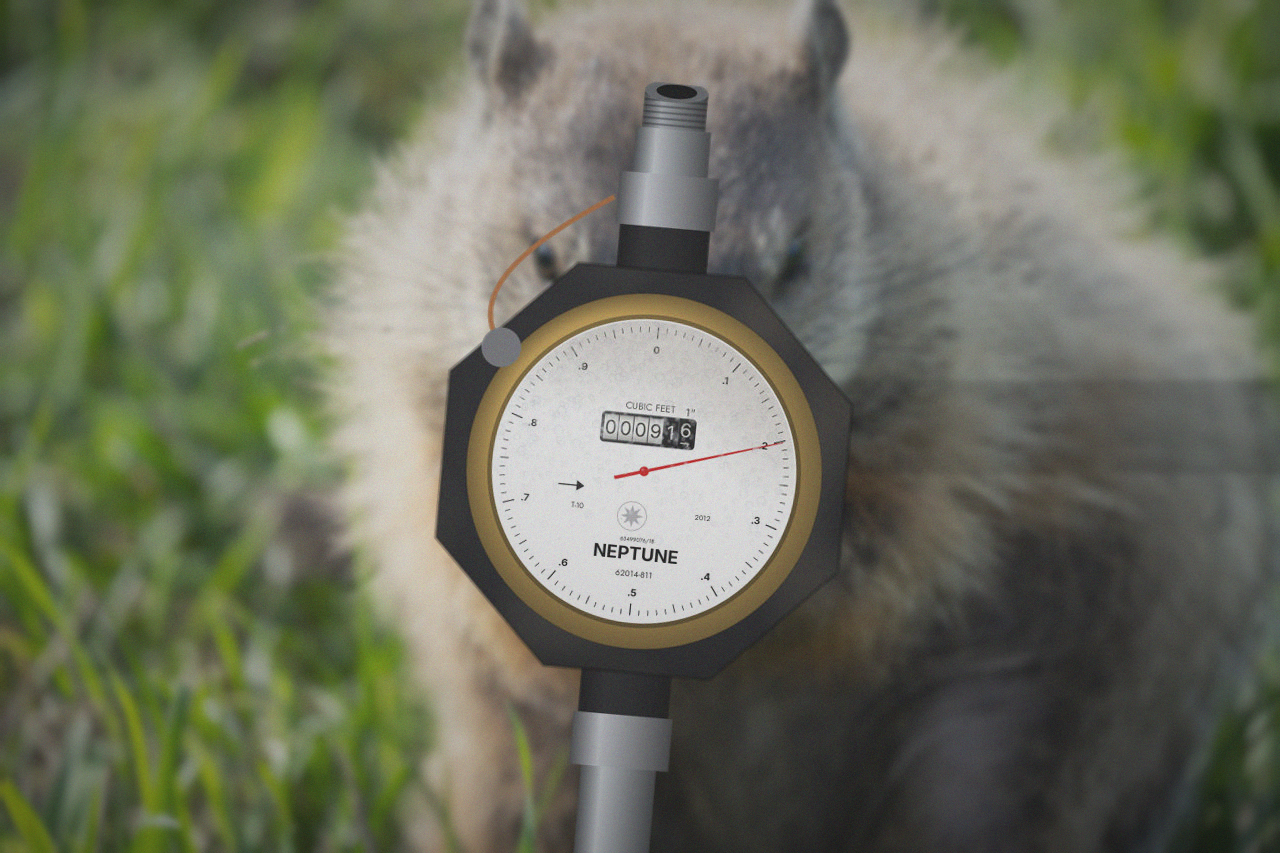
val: 916.20ft³
